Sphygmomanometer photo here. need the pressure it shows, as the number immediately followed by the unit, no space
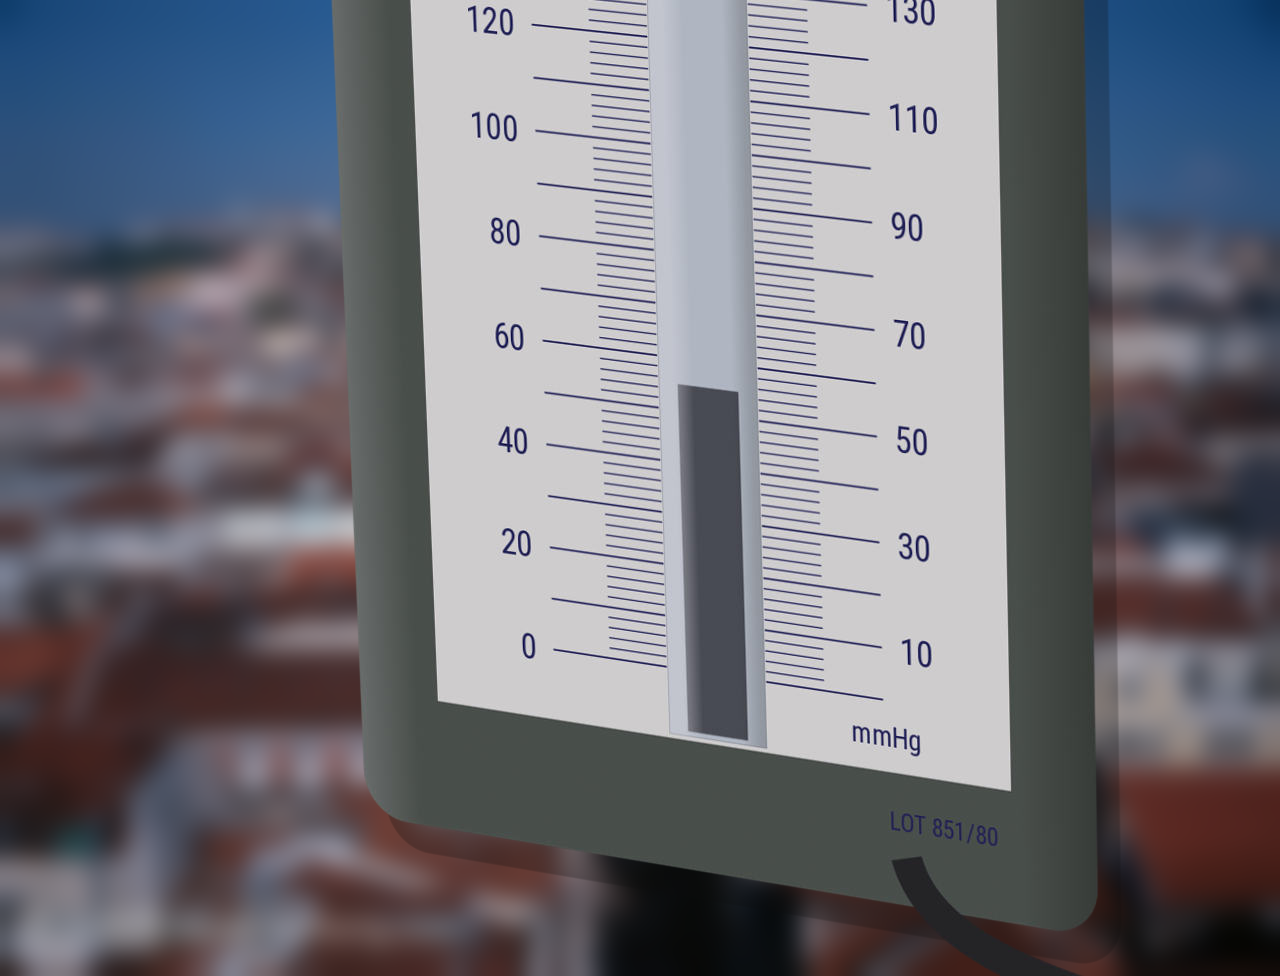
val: 55mmHg
